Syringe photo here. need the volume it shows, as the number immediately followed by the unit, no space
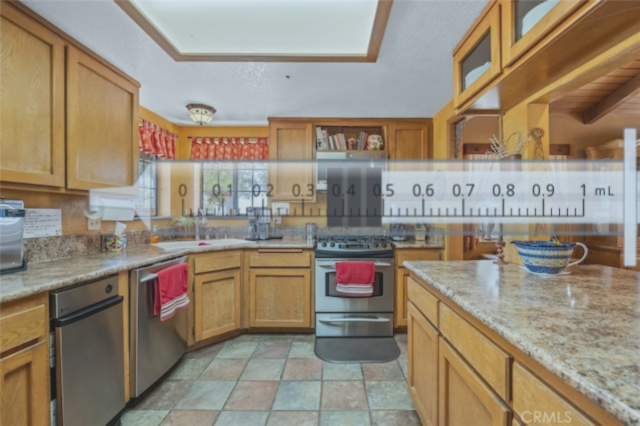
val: 0.36mL
